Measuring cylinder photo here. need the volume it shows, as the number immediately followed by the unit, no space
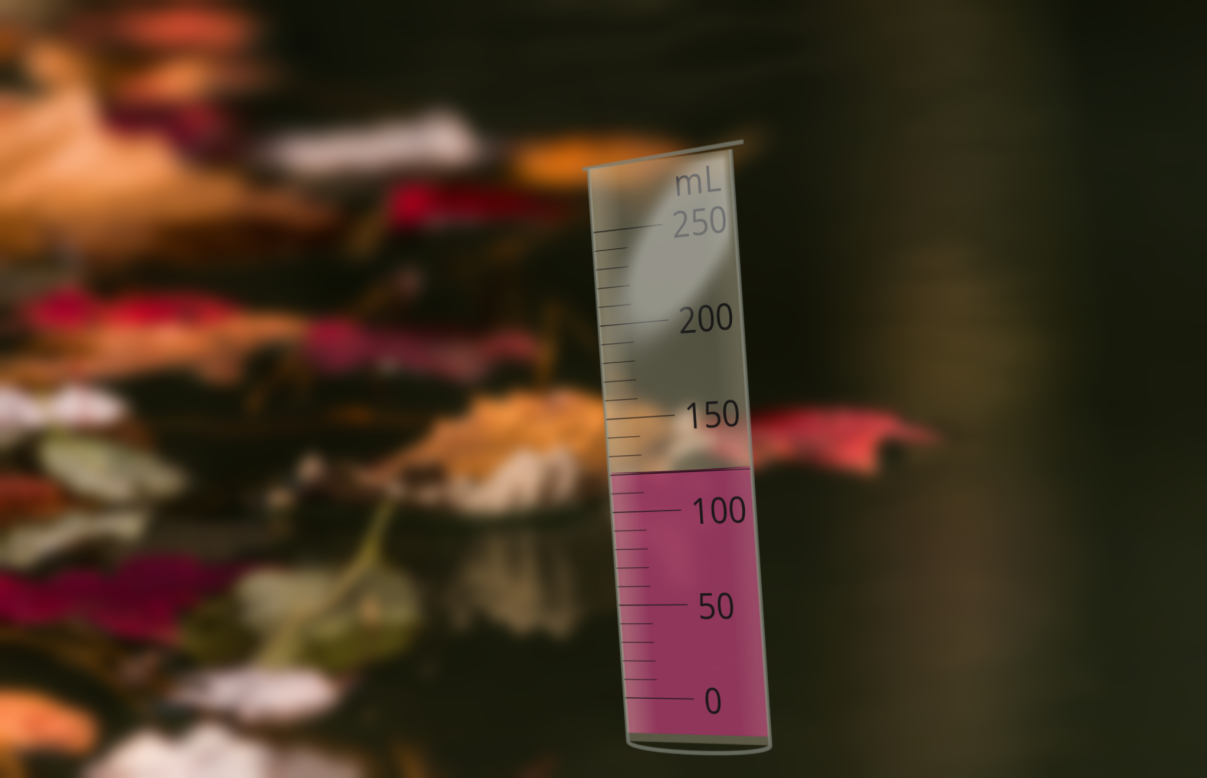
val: 120mL
